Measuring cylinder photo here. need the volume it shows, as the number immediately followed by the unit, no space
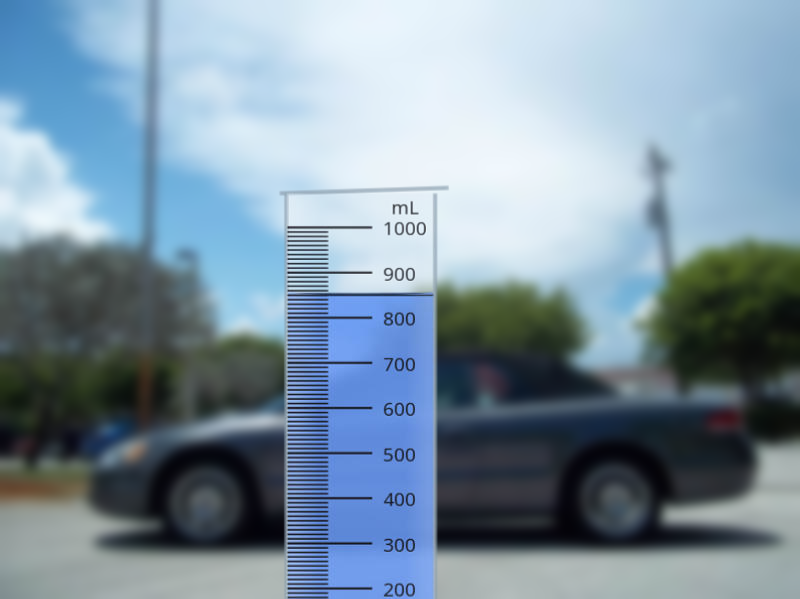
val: 850mL
